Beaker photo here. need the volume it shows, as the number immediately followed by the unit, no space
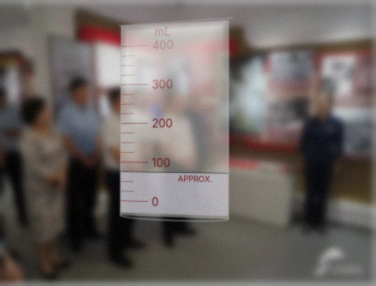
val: 75mL
